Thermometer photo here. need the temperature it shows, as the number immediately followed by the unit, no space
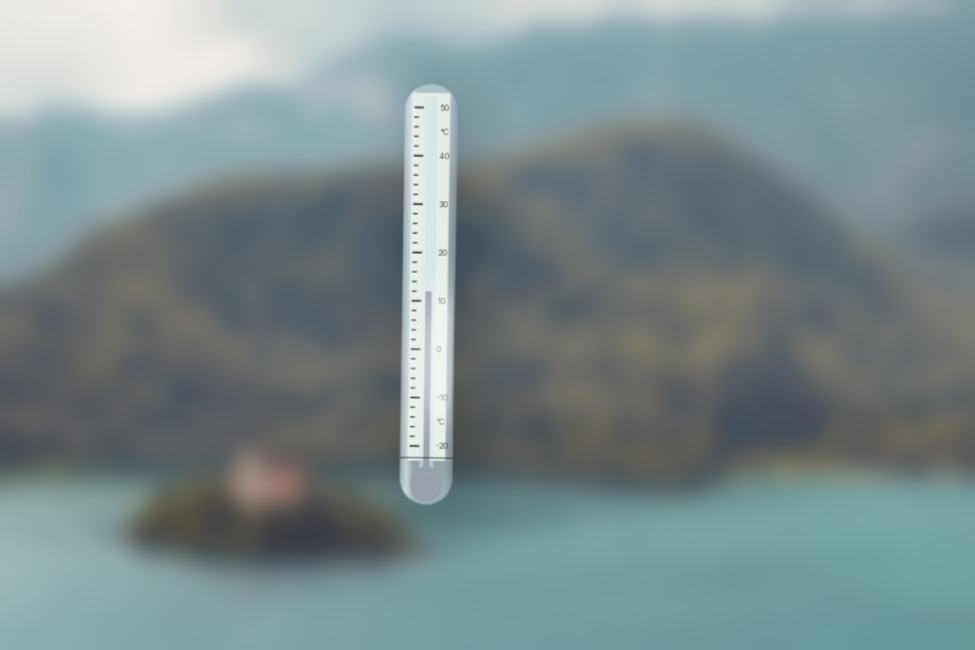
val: 12°C
